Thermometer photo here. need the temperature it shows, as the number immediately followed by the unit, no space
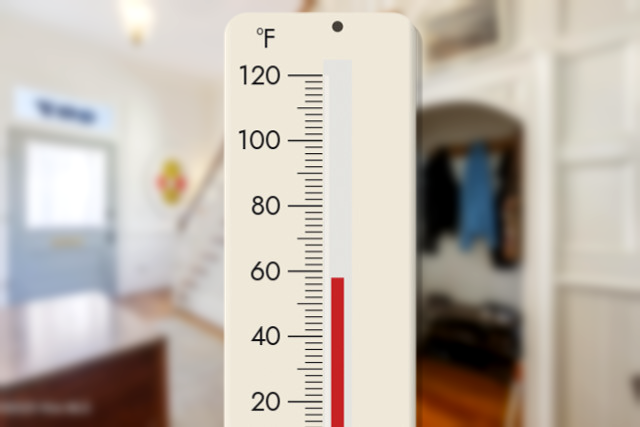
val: 58°F
